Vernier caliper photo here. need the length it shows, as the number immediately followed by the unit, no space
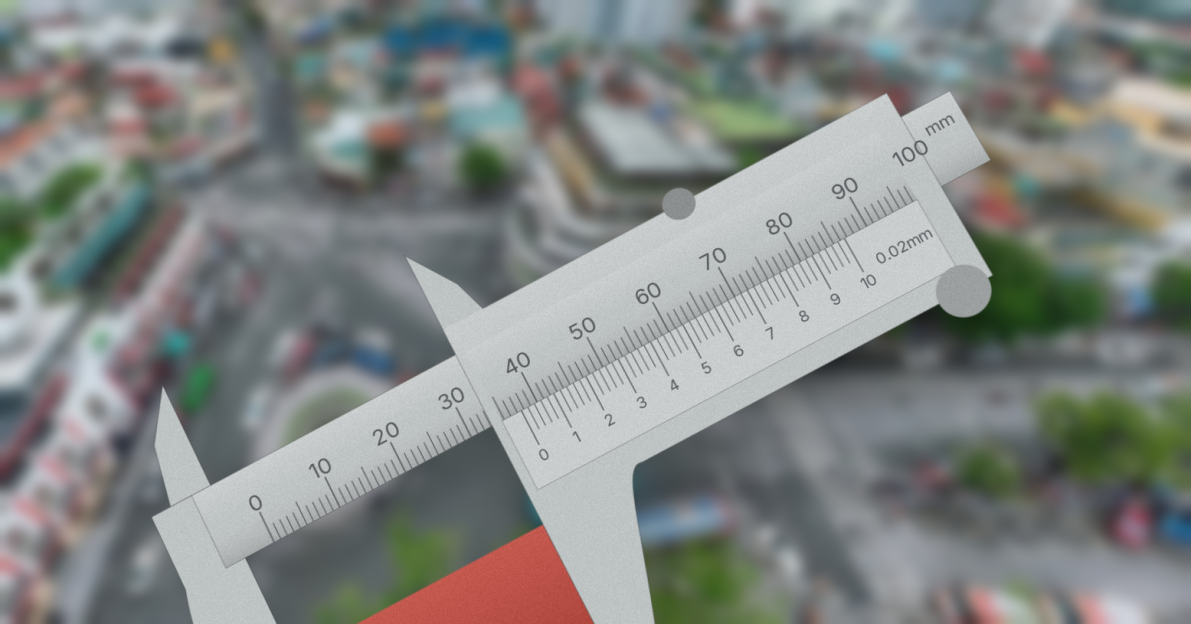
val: 37.6mm
